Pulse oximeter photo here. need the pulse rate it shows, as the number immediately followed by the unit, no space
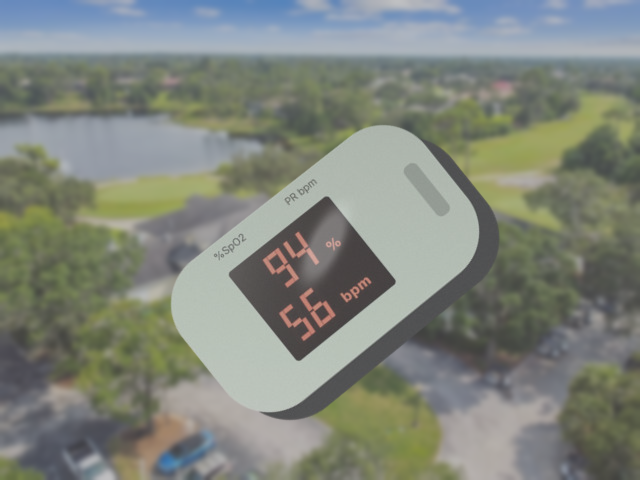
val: 56bpm
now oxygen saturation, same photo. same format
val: 94%
